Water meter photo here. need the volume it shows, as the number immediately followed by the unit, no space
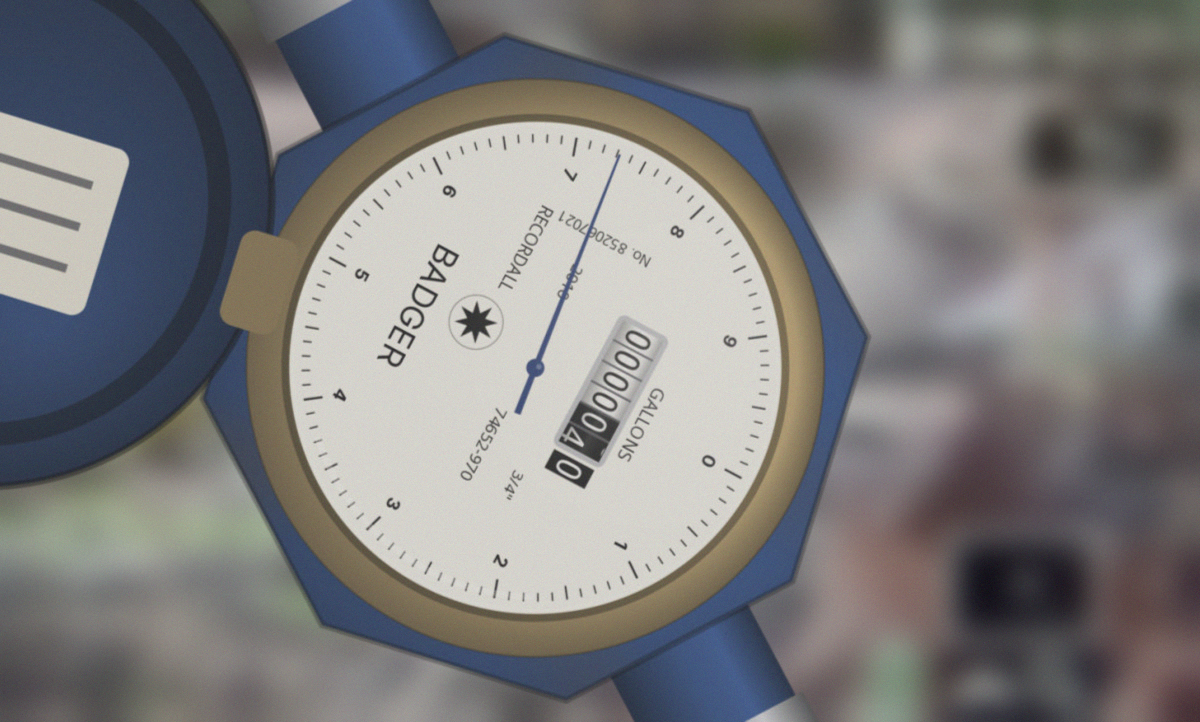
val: 37.3gal
